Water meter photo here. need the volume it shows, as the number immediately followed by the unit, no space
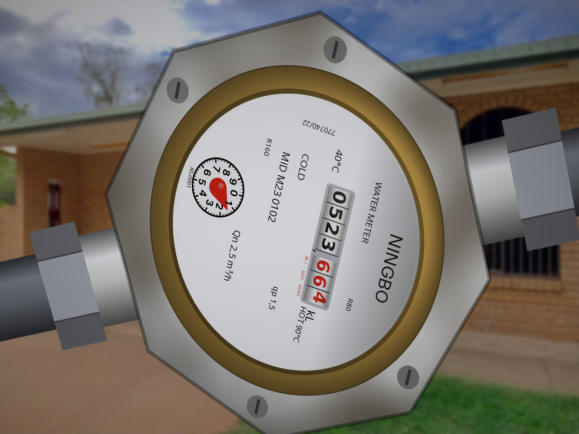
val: 523.6641kL
